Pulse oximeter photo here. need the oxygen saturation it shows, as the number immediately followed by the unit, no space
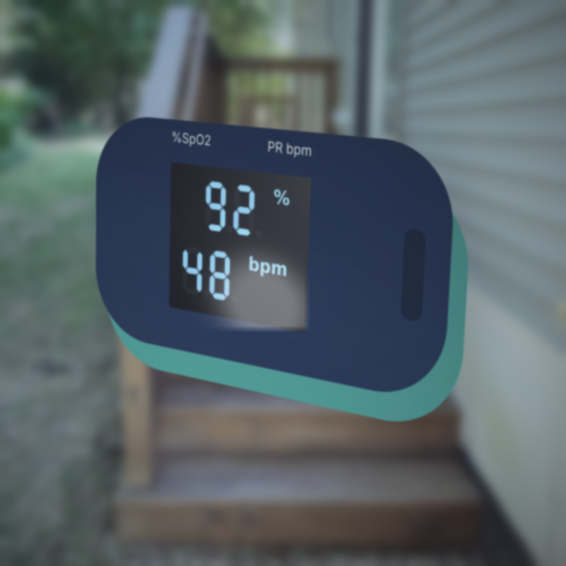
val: 92%
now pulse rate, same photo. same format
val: 48bpm
